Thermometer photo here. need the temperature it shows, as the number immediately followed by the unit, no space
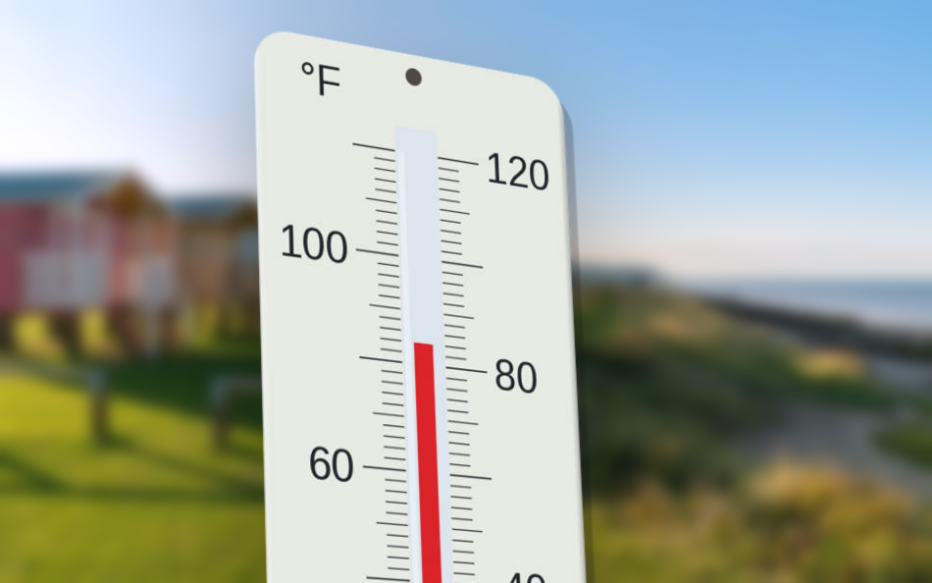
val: 84°F
